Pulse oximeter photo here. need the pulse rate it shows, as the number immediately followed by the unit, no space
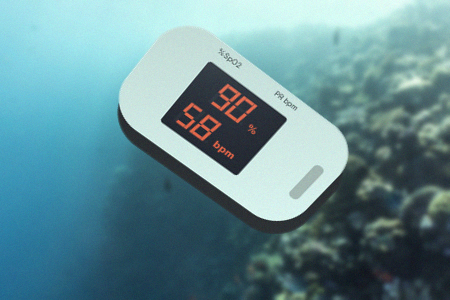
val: 58bpm
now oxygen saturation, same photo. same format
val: 90%
